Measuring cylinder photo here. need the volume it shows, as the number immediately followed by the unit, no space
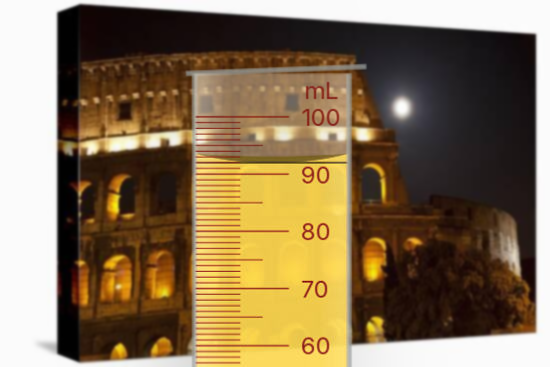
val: 92mL
